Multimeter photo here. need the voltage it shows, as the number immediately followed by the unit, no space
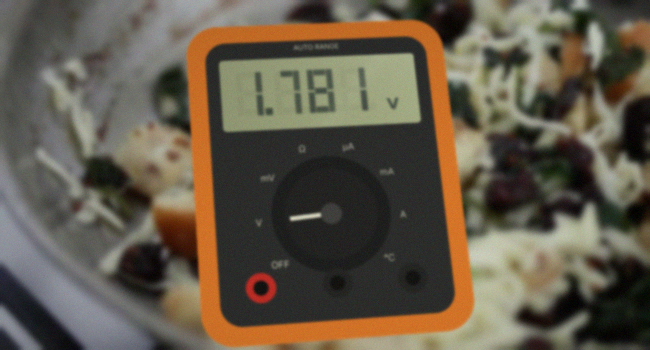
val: 1.781V
